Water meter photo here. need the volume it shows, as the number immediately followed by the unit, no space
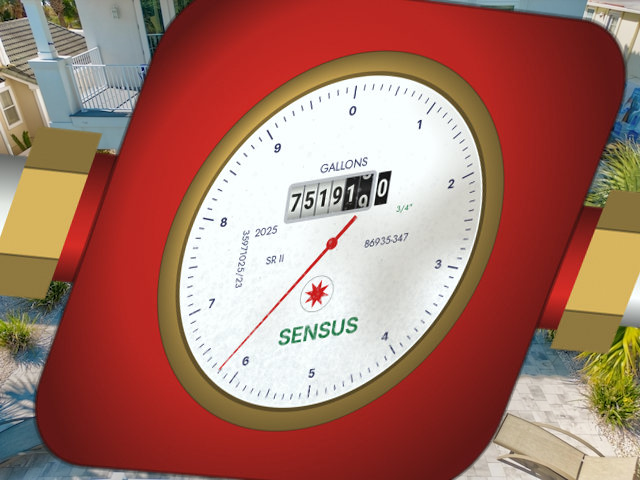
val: 7519186.2gal
